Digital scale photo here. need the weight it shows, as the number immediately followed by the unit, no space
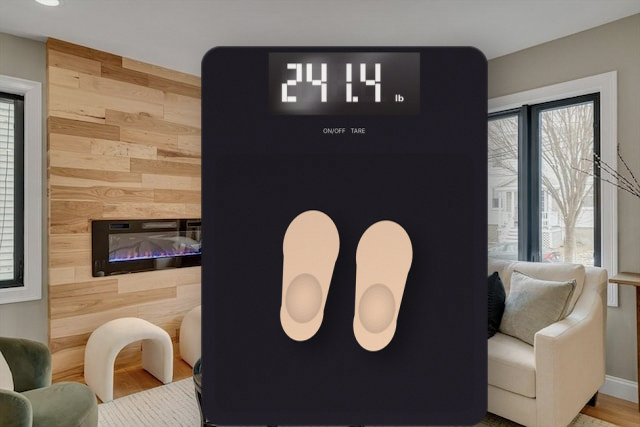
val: 241.4lb
